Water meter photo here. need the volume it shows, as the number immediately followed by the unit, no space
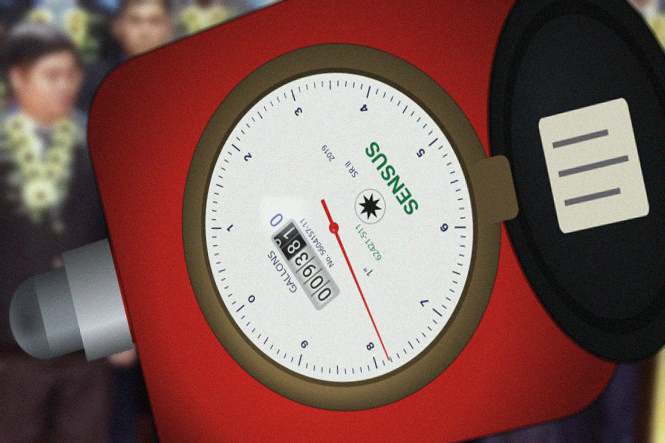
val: 93807.8gal
